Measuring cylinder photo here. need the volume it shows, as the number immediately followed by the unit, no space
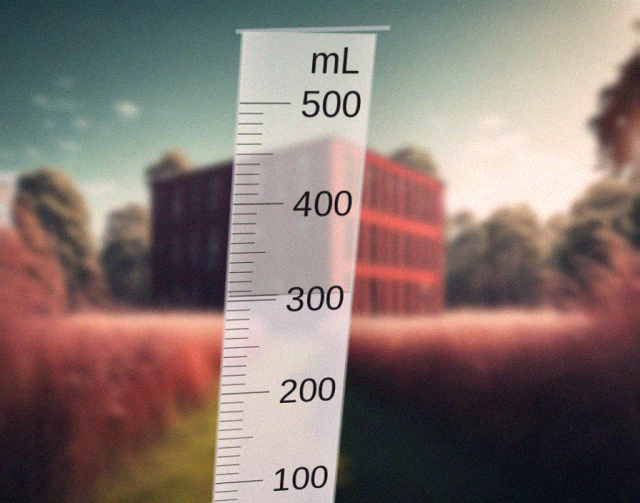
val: 305mL
